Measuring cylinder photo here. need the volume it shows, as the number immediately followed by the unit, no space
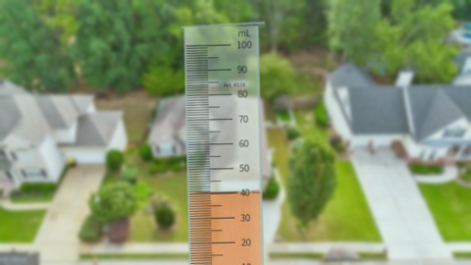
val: 40mL
